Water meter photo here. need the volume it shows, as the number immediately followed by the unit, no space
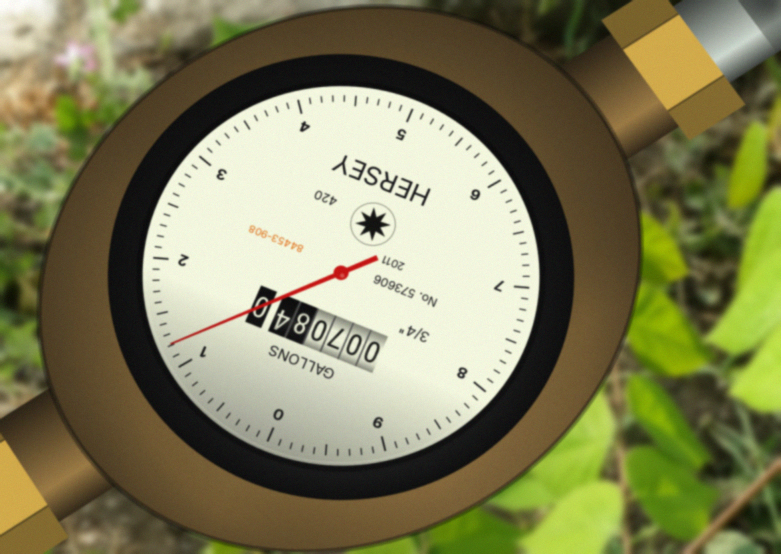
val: 70841.2gal
